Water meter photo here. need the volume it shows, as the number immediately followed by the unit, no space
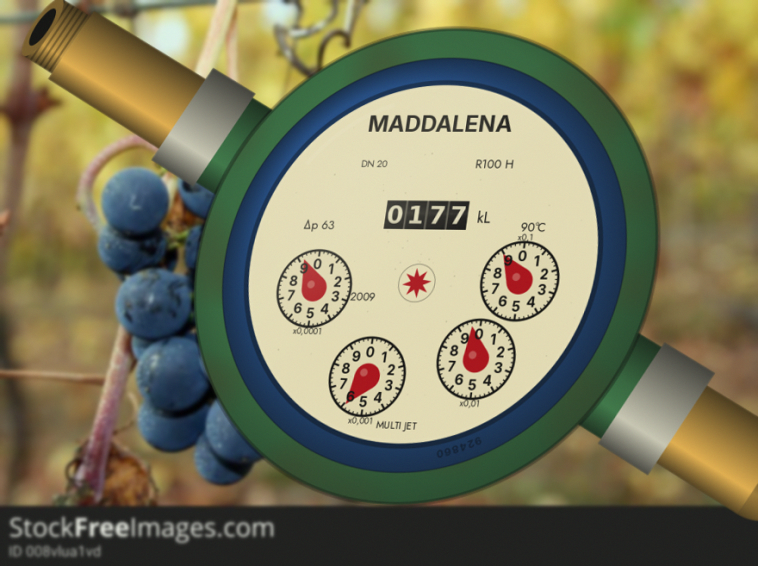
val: 177.8959kL
